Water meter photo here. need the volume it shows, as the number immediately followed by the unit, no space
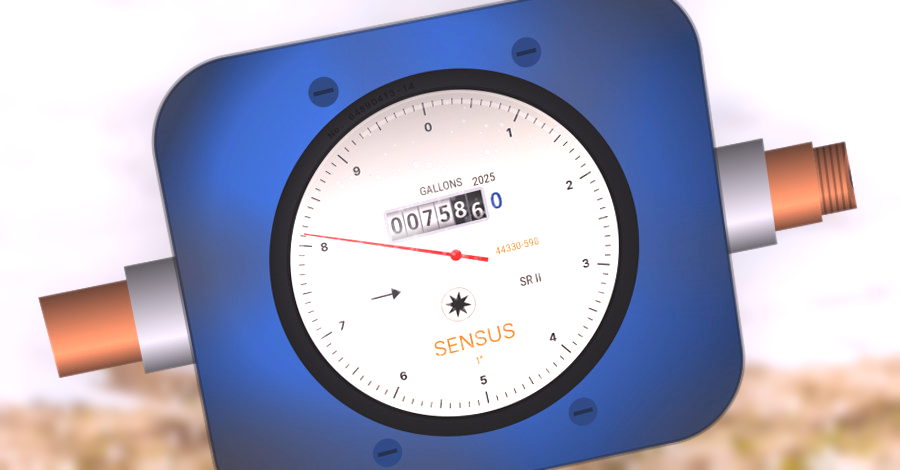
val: 75858.1gal
